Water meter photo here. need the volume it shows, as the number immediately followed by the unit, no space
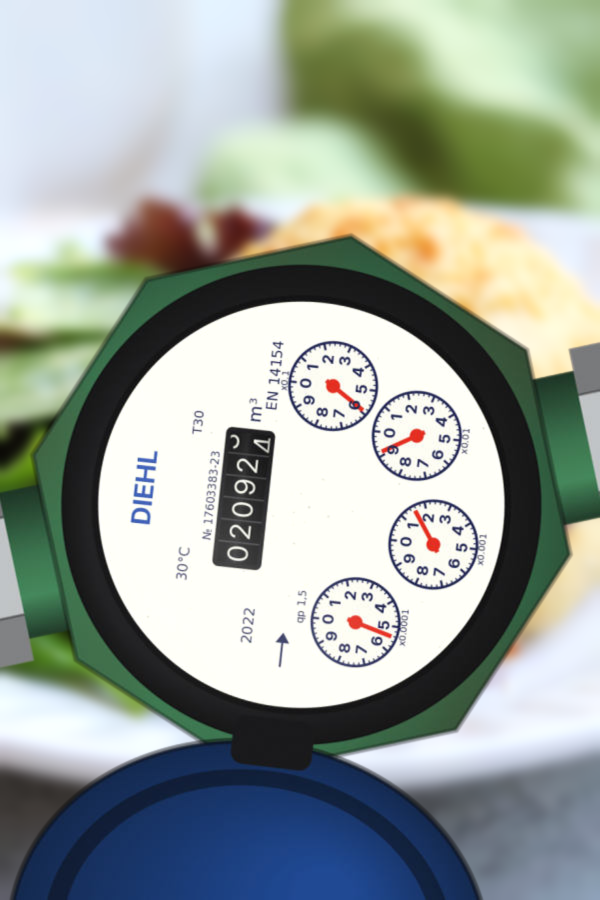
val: 20923.5915m³
